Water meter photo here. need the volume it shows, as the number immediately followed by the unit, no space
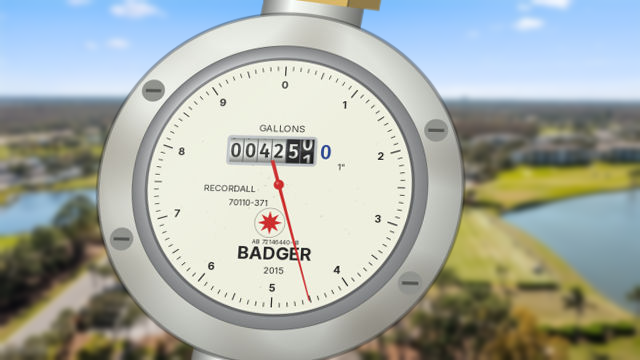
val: 42504.5gal
